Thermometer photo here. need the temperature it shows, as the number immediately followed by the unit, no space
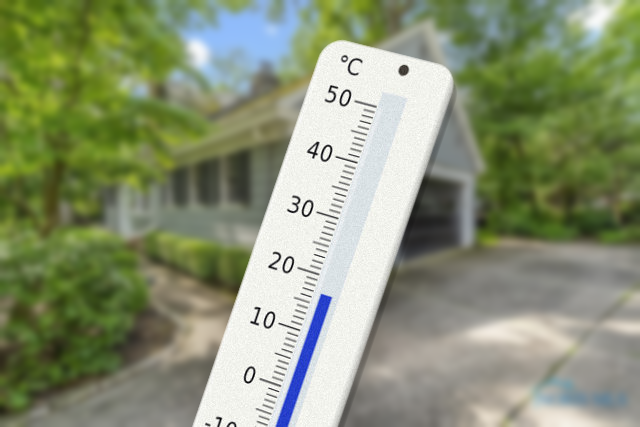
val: 17°C
